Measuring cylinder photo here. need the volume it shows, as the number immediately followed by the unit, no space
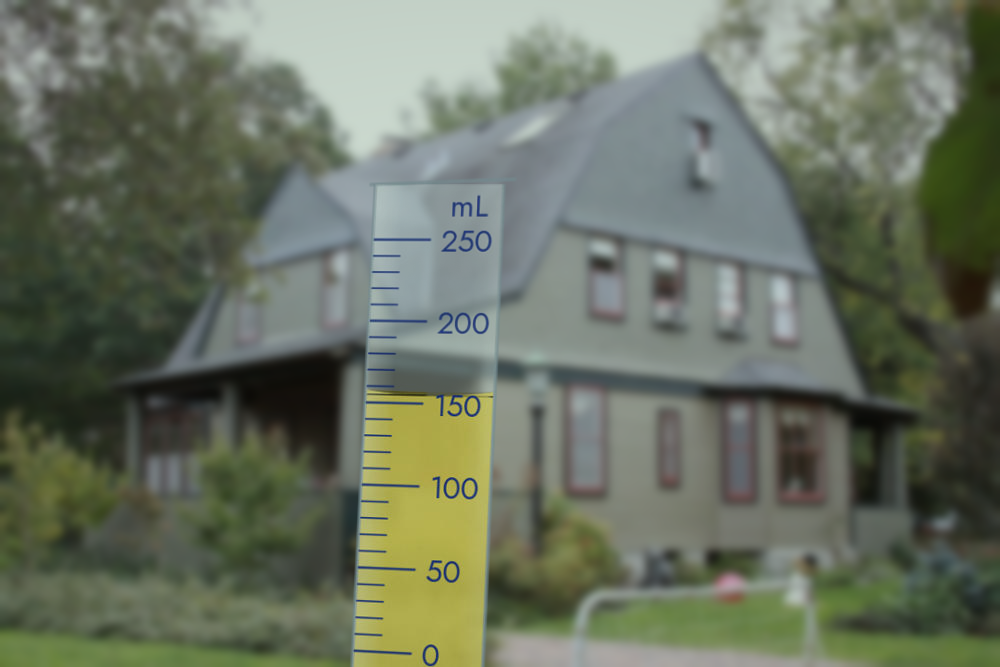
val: 155mL
